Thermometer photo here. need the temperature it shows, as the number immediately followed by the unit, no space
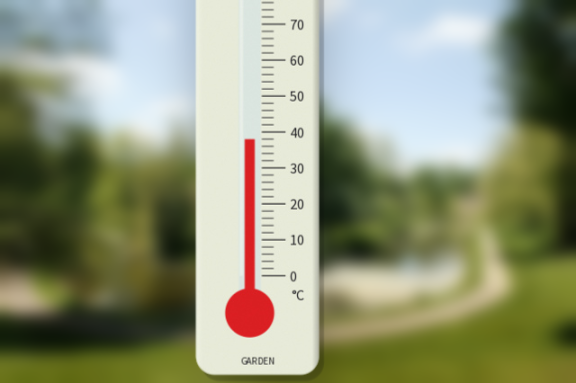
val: 38°C
